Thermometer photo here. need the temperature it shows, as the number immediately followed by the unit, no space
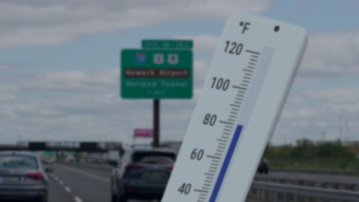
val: 80°F
